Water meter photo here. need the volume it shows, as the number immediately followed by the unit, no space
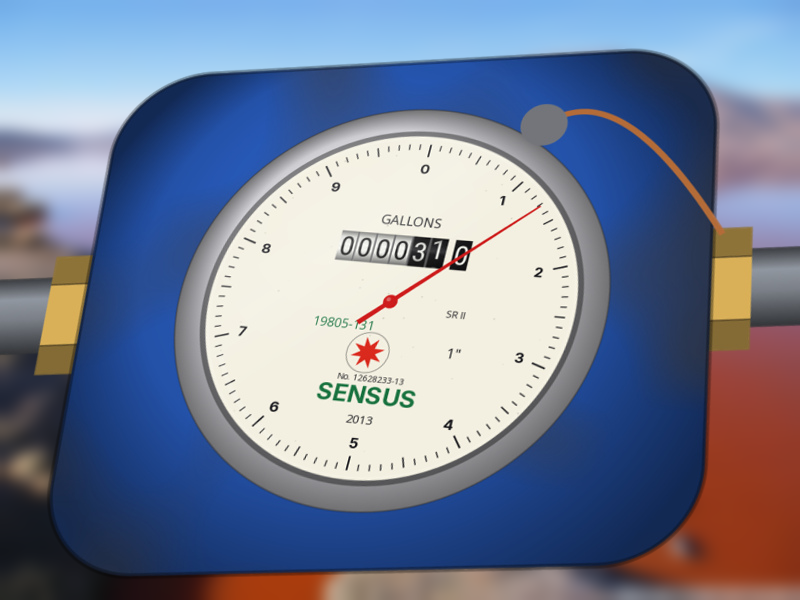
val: 311.3gal
